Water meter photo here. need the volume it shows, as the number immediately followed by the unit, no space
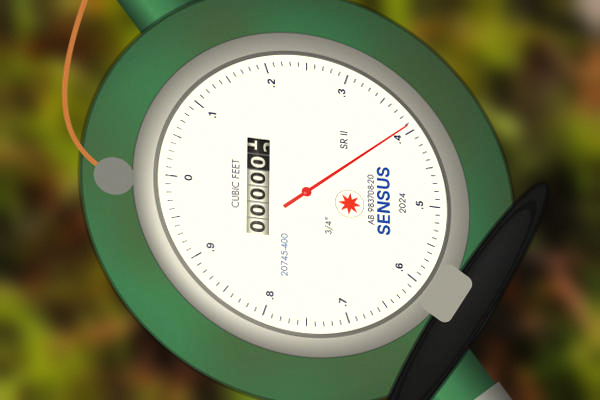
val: 1.39ft³
